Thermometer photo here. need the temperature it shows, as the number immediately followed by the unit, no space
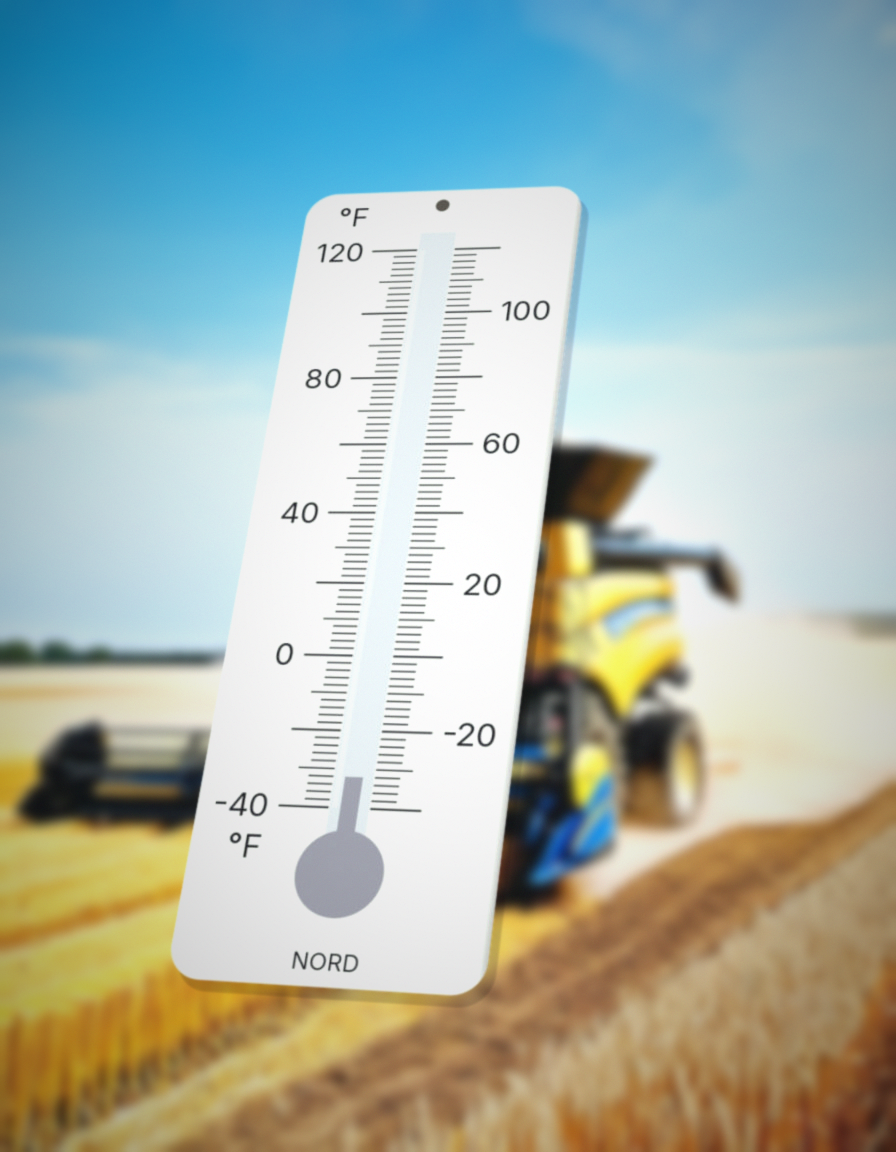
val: -32°F
